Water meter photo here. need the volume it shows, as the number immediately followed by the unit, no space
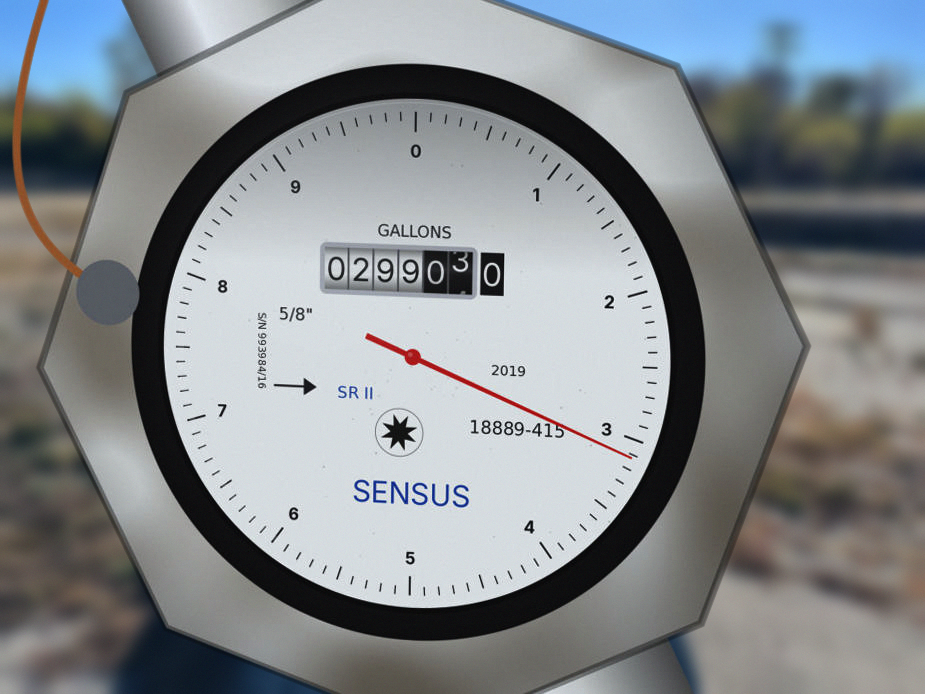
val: 299033.1gal
